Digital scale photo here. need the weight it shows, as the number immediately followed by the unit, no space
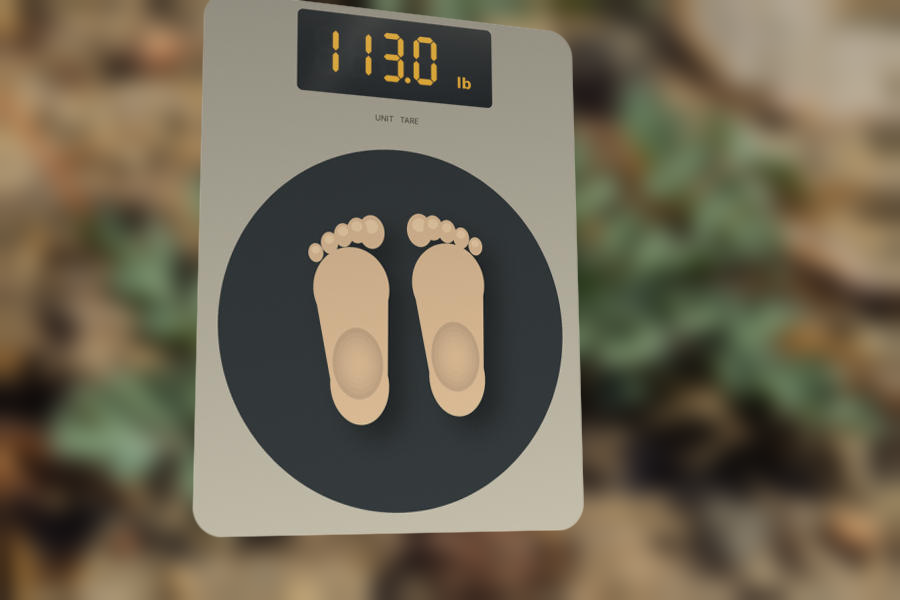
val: 113.0lb
